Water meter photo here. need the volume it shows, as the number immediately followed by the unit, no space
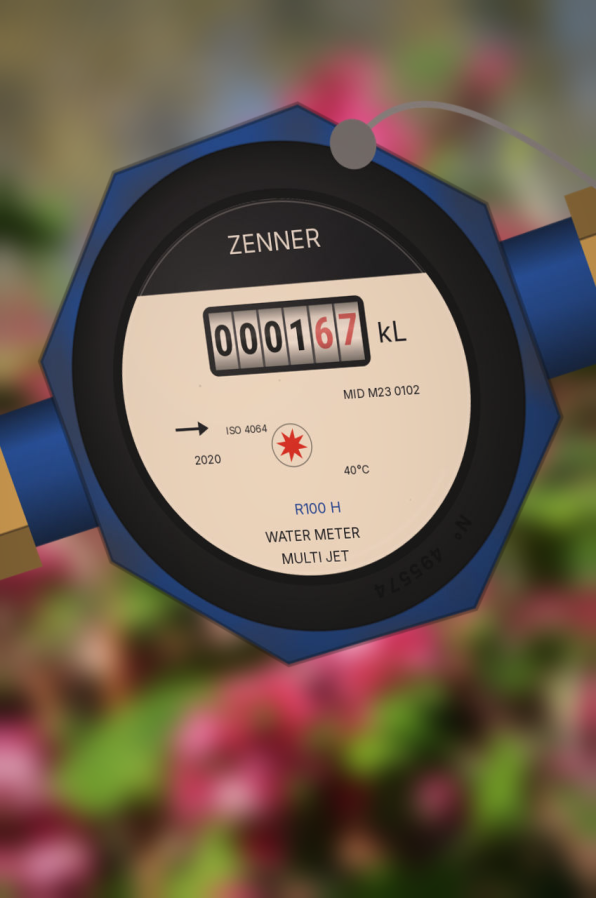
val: 1.67kL
